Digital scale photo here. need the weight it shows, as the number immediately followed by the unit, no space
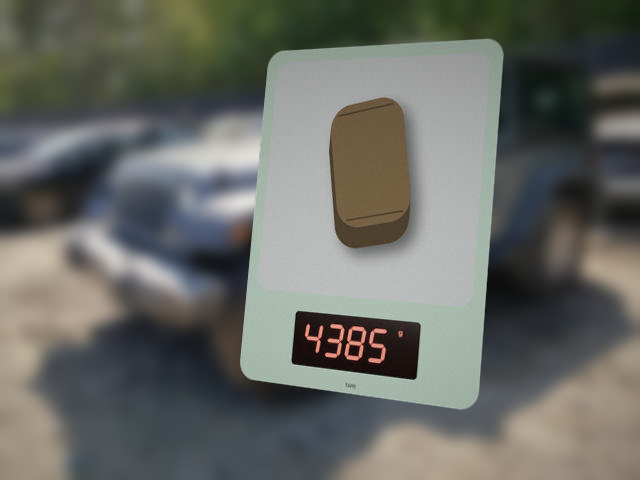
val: 4385g
